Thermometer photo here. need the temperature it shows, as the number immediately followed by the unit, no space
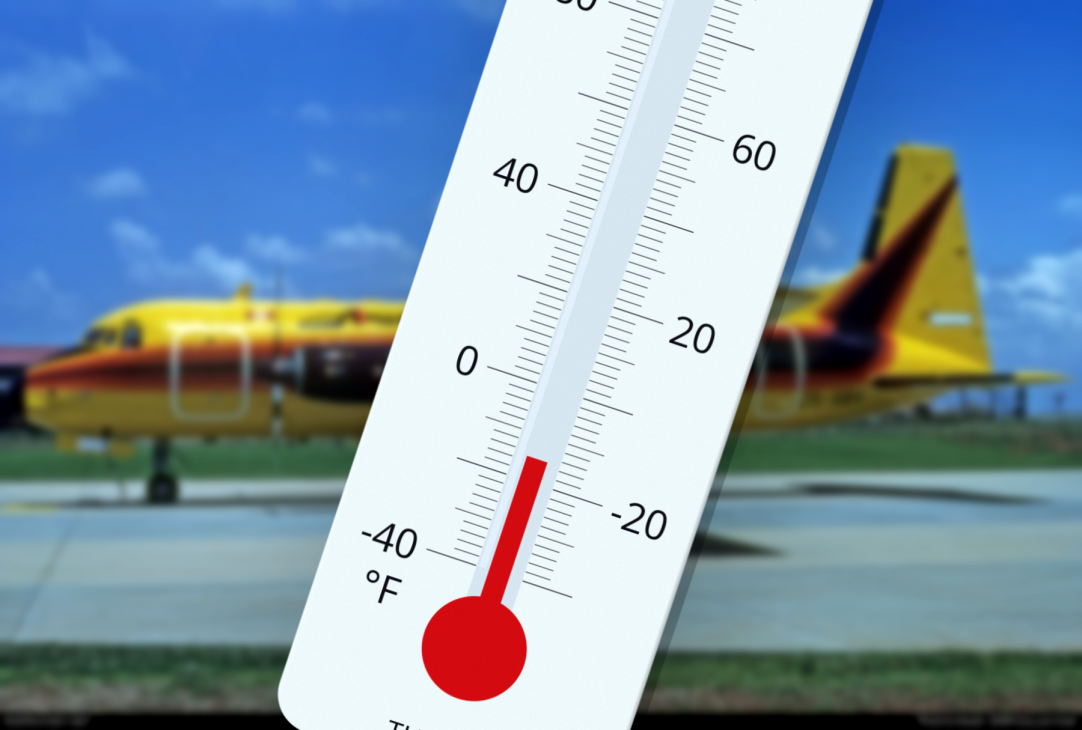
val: -15°F
